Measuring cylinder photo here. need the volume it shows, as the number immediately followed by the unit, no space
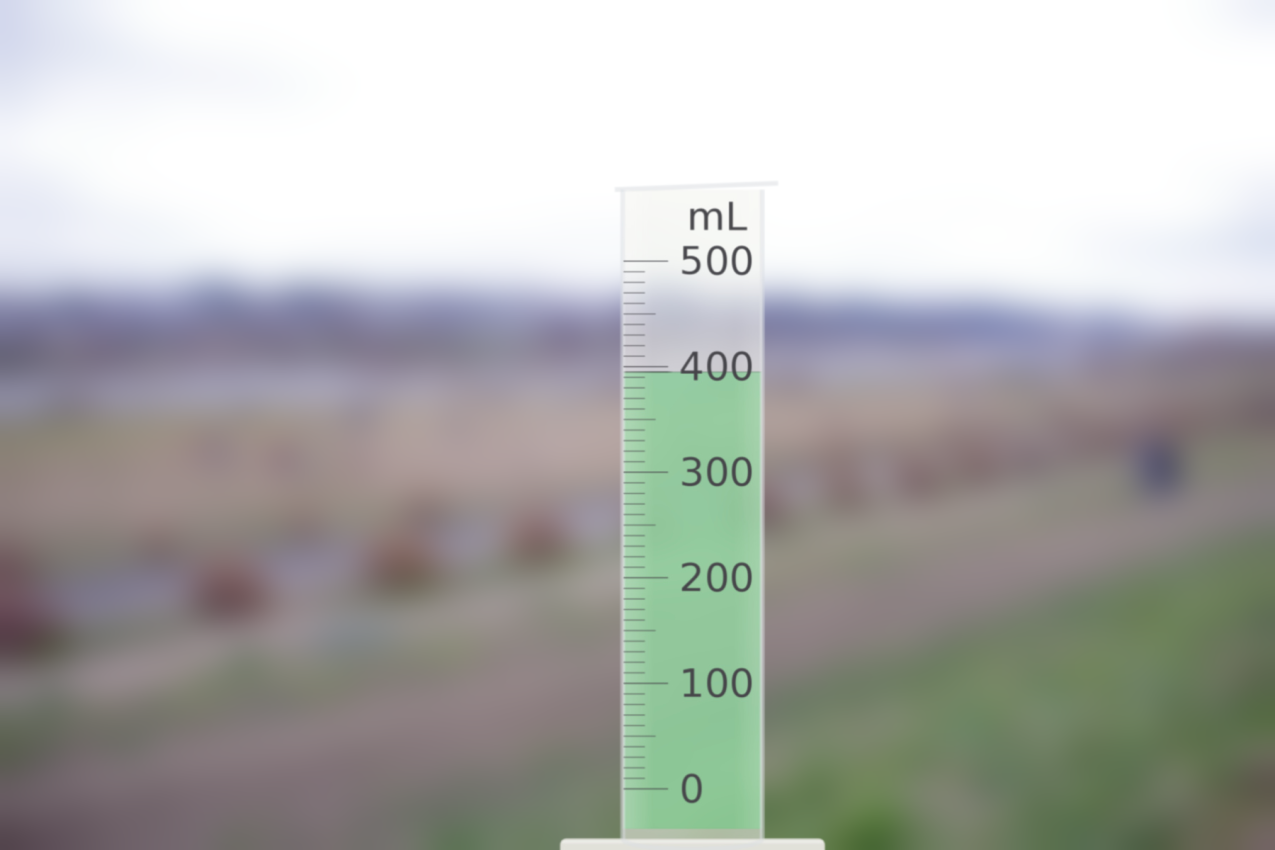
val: 395mL
